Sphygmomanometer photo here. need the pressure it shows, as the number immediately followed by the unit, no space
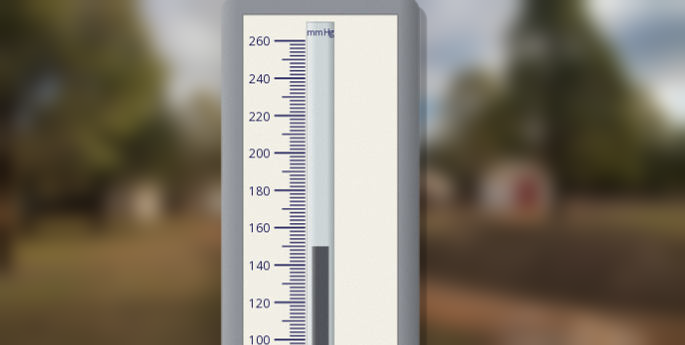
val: 150mmHg
